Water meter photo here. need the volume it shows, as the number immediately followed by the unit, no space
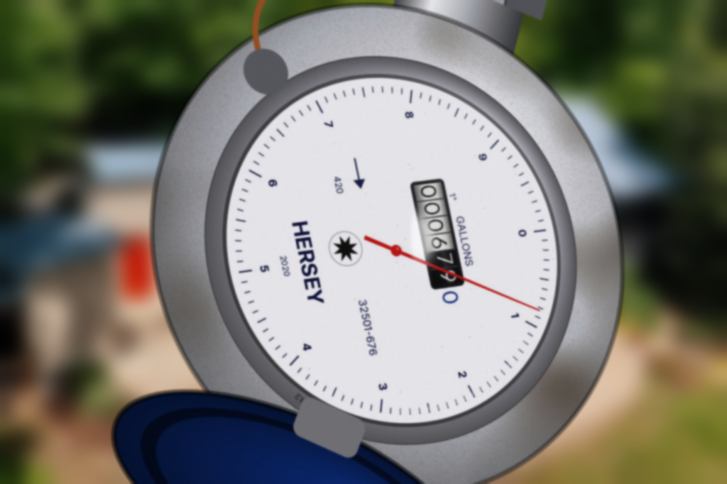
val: 6790.8gal
